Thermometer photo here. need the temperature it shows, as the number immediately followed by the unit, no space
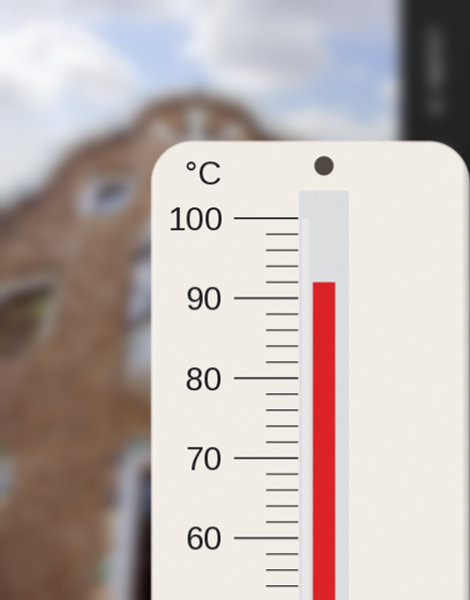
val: 92°C
